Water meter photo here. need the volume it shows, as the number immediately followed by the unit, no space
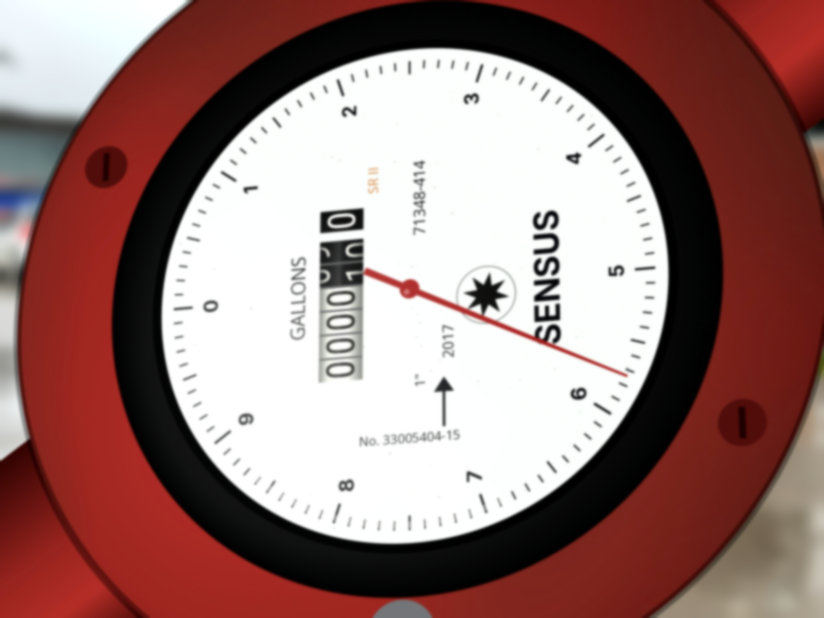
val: 95.7gal
